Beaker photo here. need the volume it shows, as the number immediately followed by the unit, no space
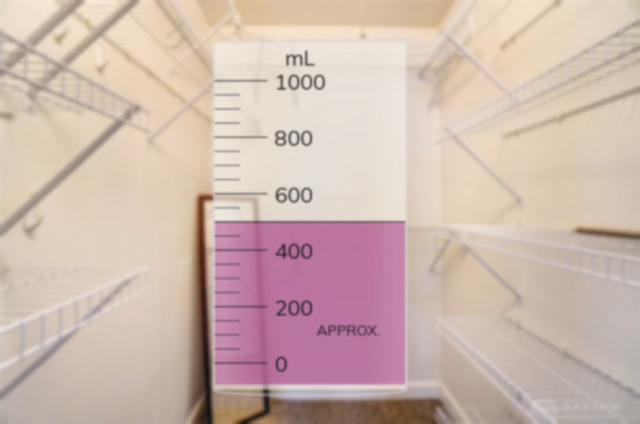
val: 500mL
